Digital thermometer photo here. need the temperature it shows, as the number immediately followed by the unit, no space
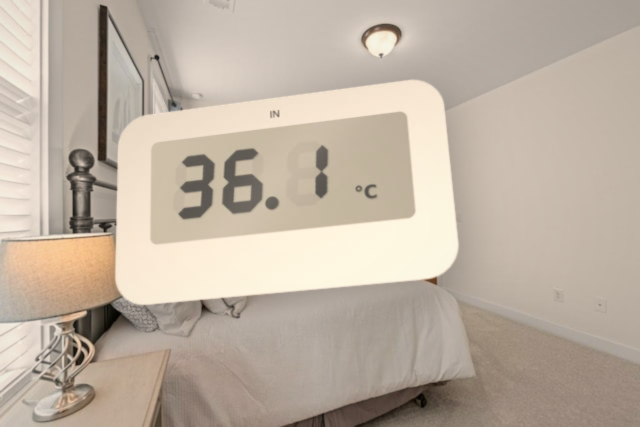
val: 36.1°C
